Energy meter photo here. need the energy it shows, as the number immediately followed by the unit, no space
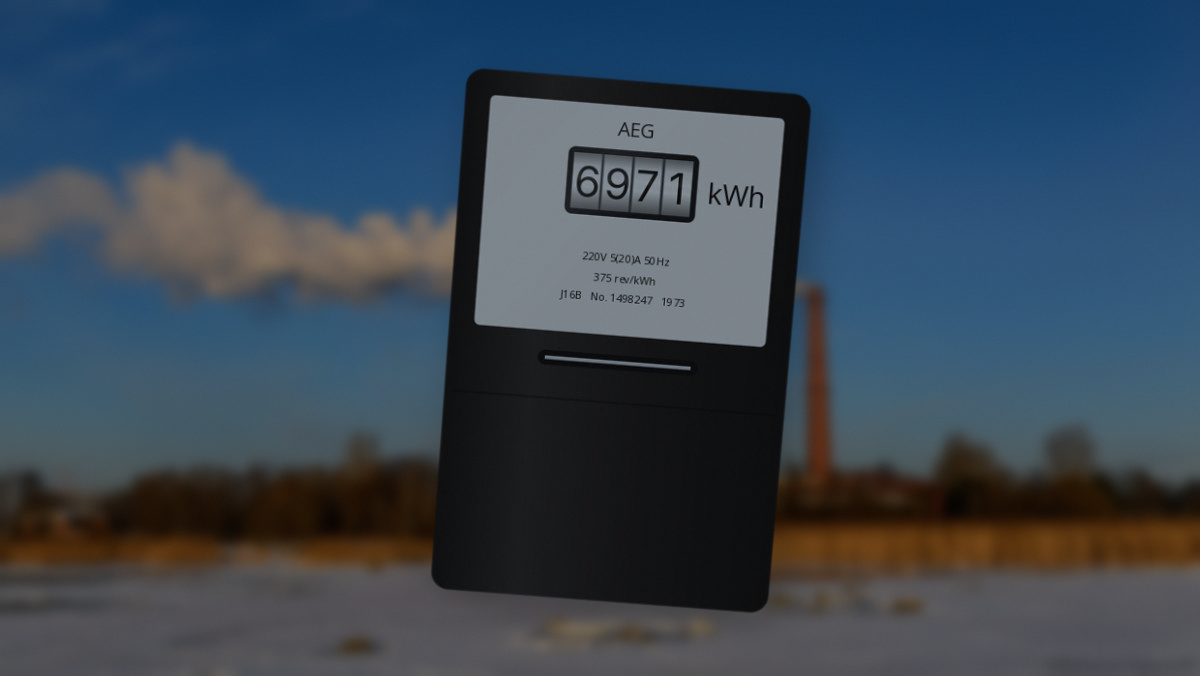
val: 6971kWh
